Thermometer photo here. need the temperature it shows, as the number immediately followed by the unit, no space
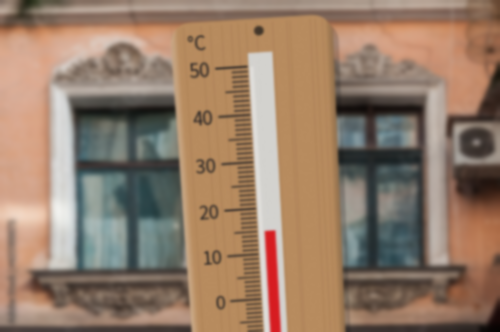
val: 15°C
